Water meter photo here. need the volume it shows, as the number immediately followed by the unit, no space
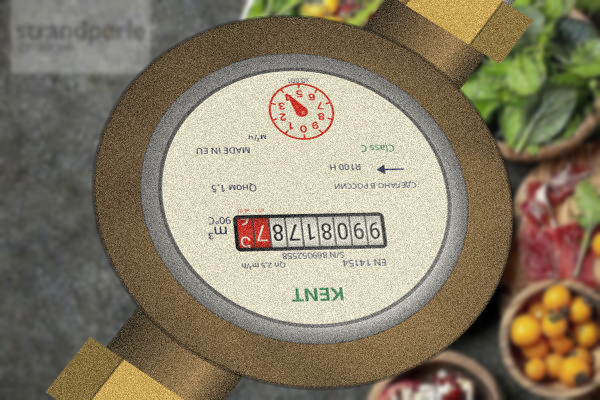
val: 9908178.754m³
